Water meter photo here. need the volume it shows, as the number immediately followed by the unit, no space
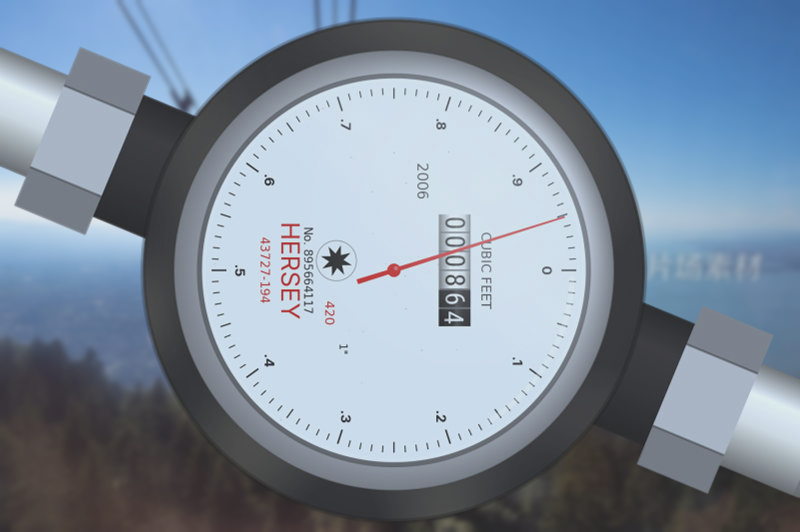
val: 863.95ft³
